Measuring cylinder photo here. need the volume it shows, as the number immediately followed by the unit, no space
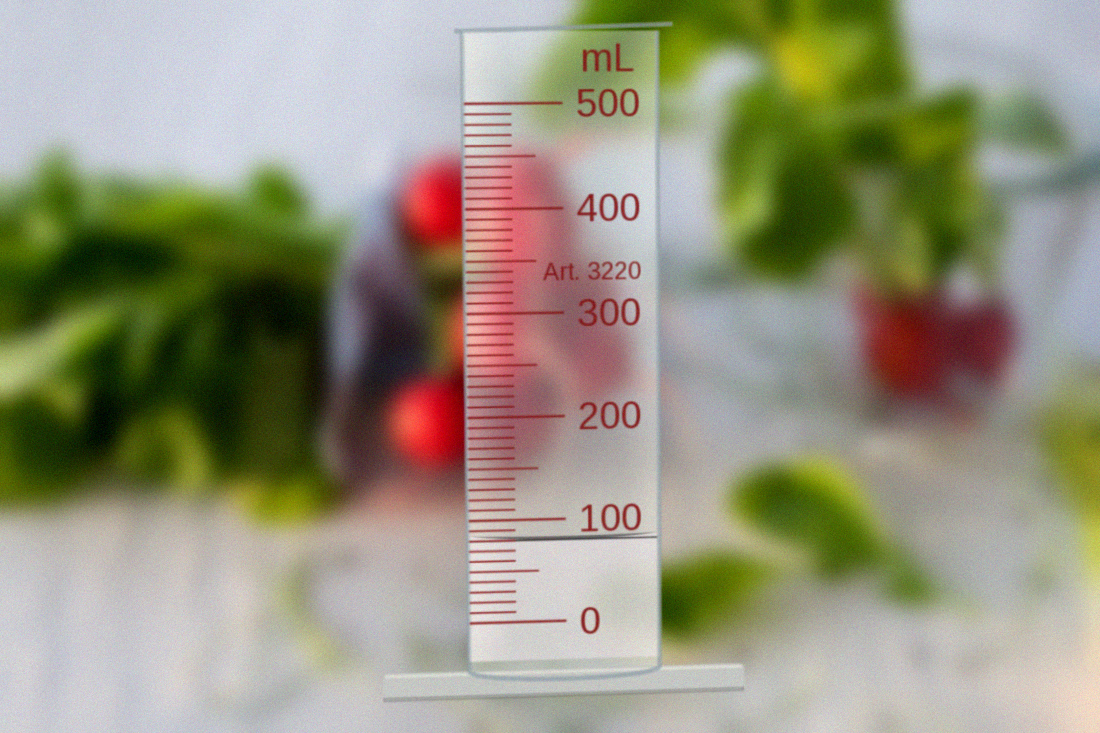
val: 80mL
